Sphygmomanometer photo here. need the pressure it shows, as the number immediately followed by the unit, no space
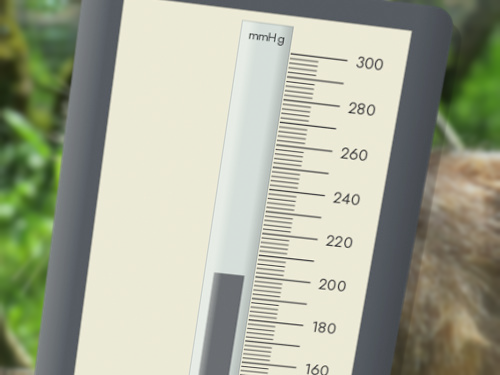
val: 200mmHg
